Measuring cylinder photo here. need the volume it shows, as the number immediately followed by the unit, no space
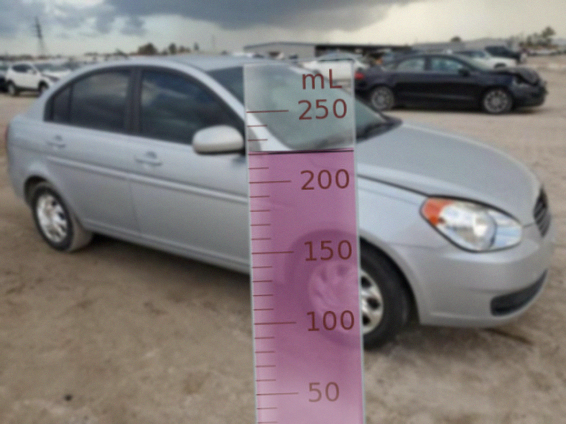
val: 220mL
